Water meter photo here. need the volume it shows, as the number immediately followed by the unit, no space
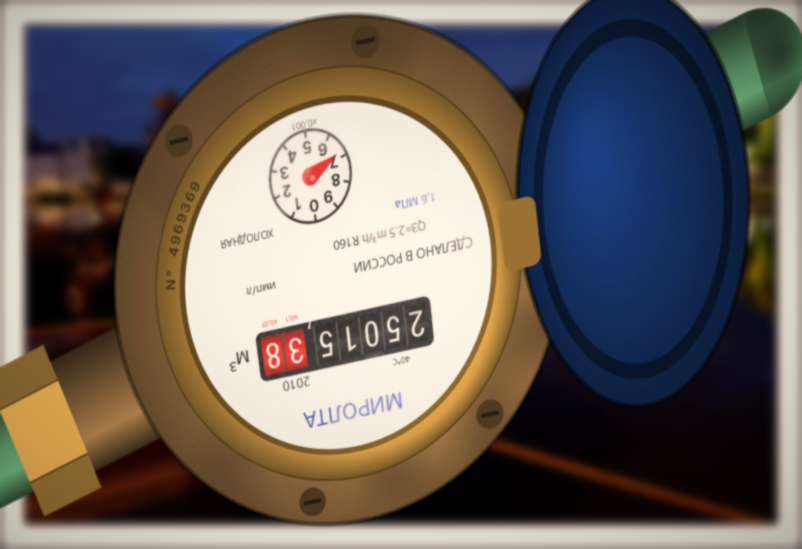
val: 25015.386m³
